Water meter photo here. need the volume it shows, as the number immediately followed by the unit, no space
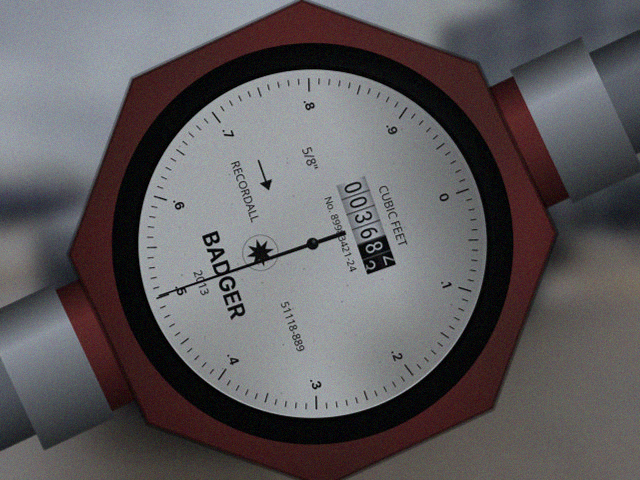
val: 3682.50ft³
